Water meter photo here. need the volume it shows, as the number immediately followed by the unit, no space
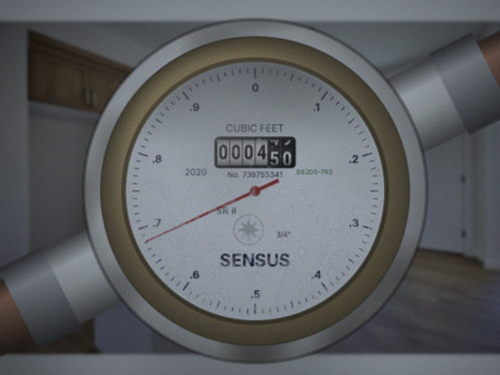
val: 449.68ft³
